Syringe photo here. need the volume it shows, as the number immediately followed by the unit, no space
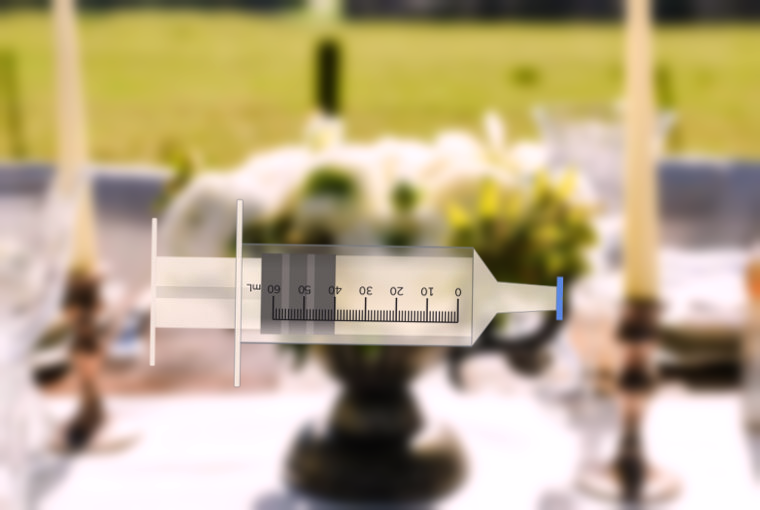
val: 40mL
